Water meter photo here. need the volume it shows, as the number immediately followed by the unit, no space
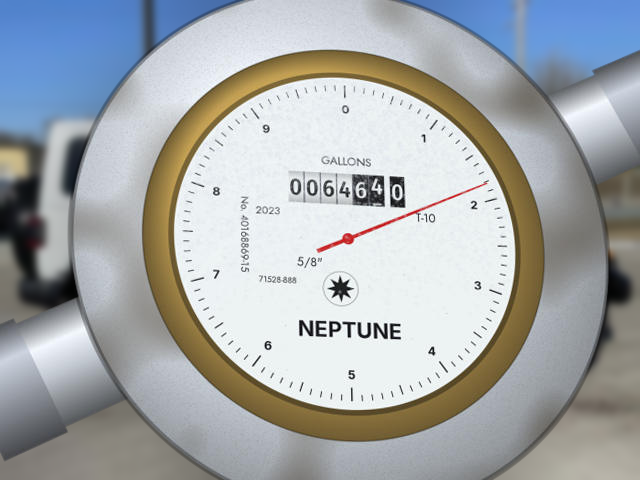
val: 64641.8gal
